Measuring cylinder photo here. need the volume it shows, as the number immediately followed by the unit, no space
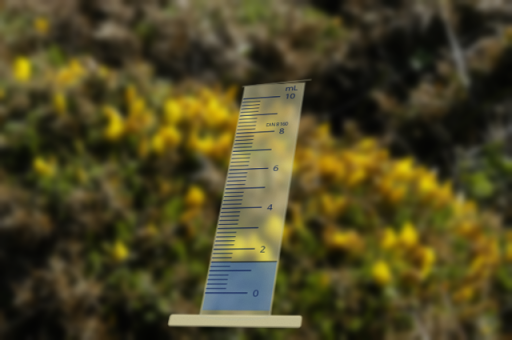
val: 1.4mL
